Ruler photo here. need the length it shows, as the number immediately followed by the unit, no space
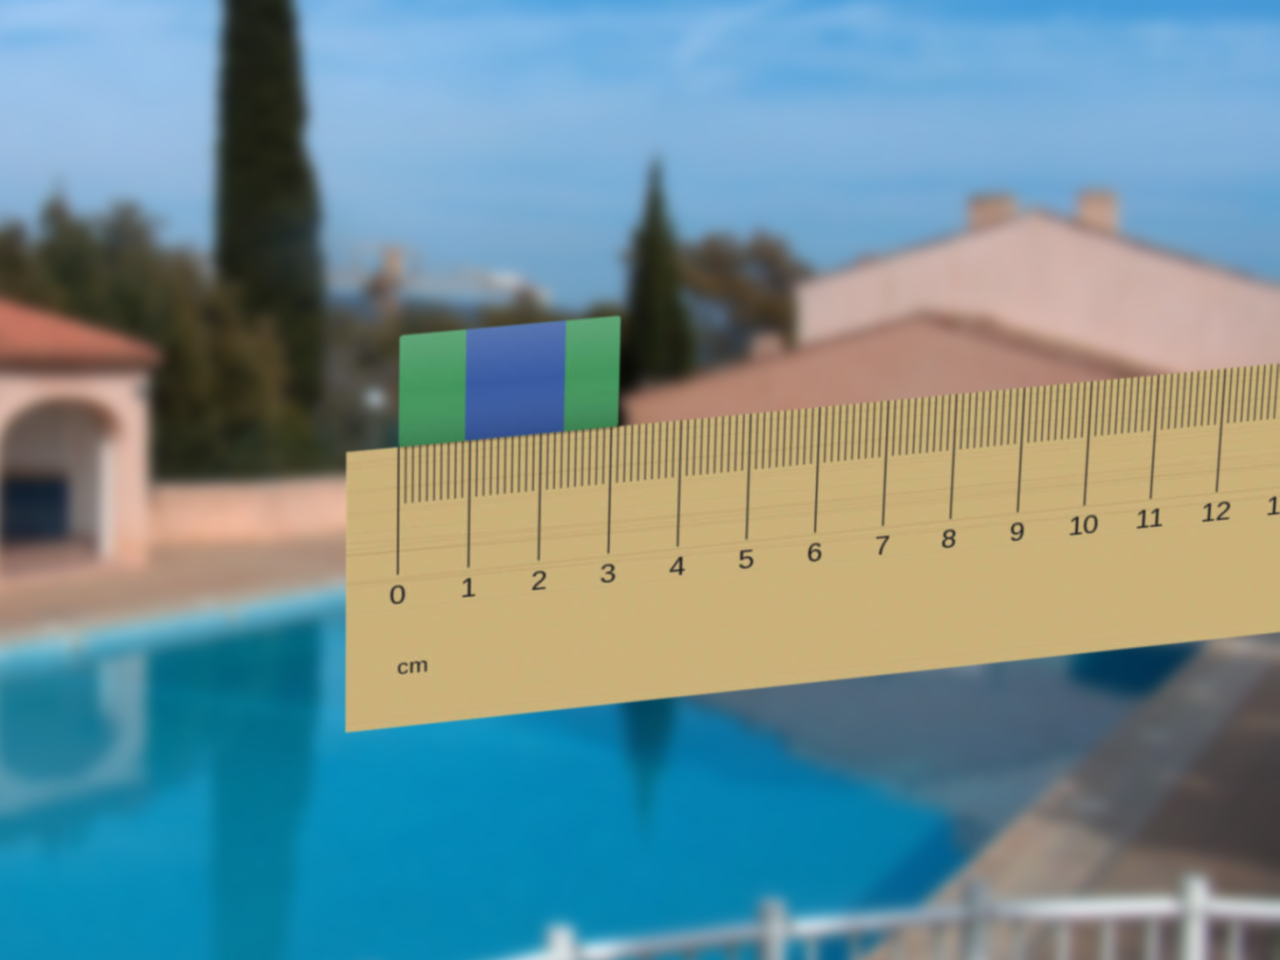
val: 3.1cm
